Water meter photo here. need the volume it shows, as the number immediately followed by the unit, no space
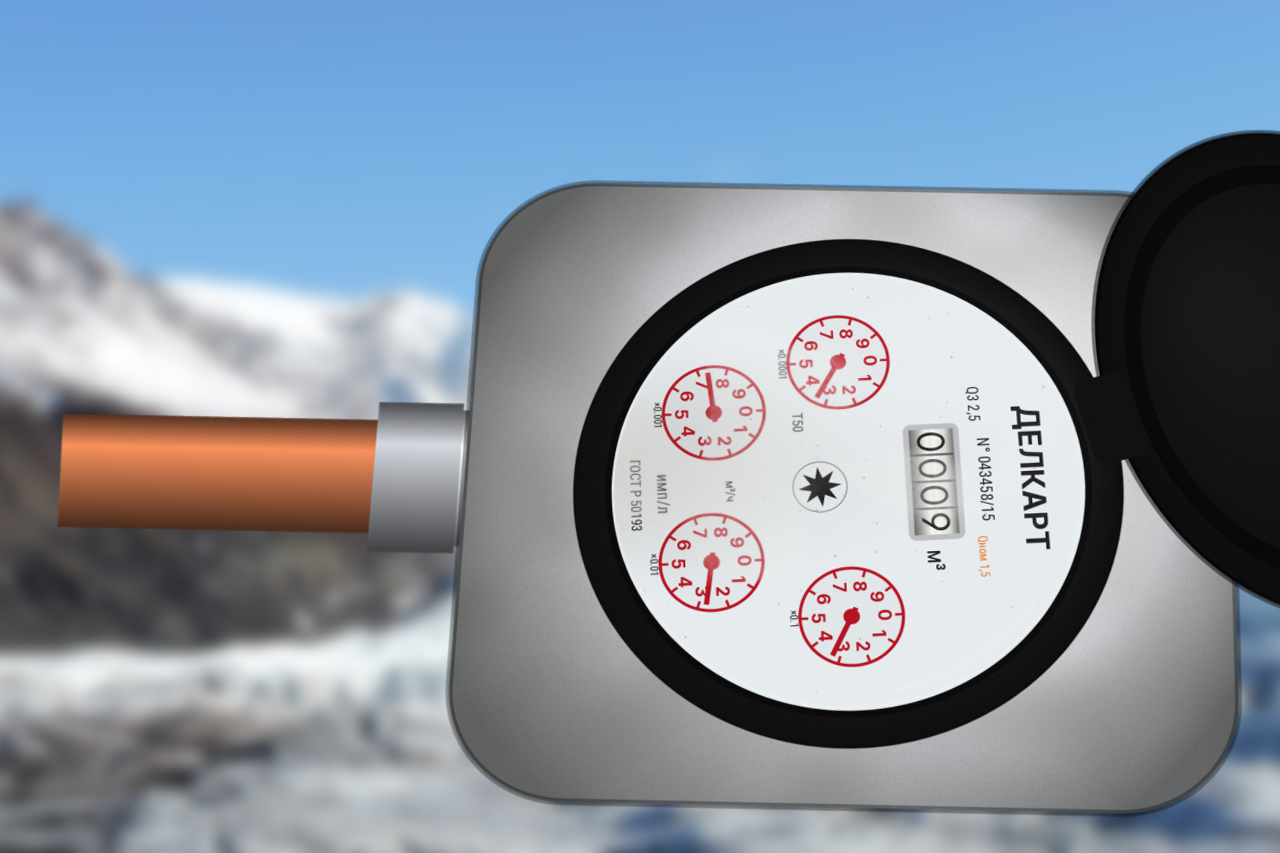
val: 9.3273m³
